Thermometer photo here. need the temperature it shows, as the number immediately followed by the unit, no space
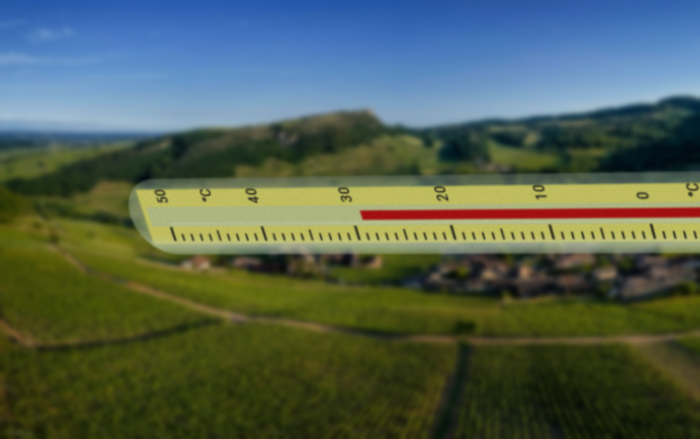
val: 29°C
